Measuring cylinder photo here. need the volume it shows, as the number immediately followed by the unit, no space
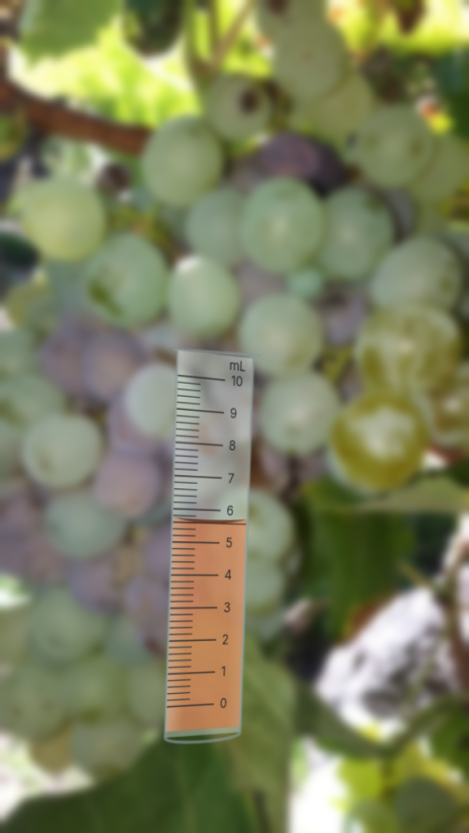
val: 5.6mL
